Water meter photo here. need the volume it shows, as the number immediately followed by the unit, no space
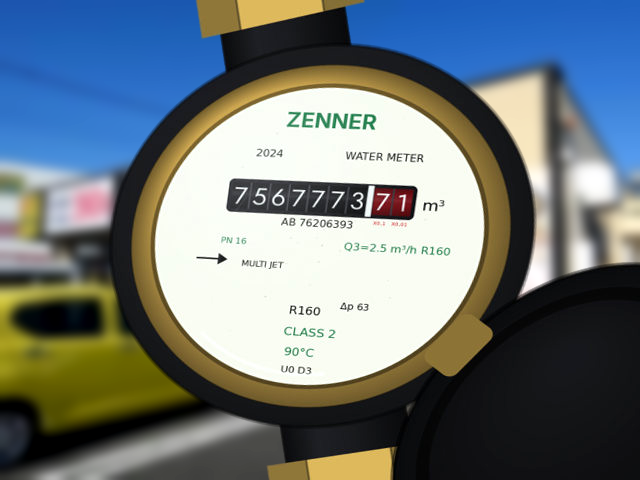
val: 7567773.71m³
